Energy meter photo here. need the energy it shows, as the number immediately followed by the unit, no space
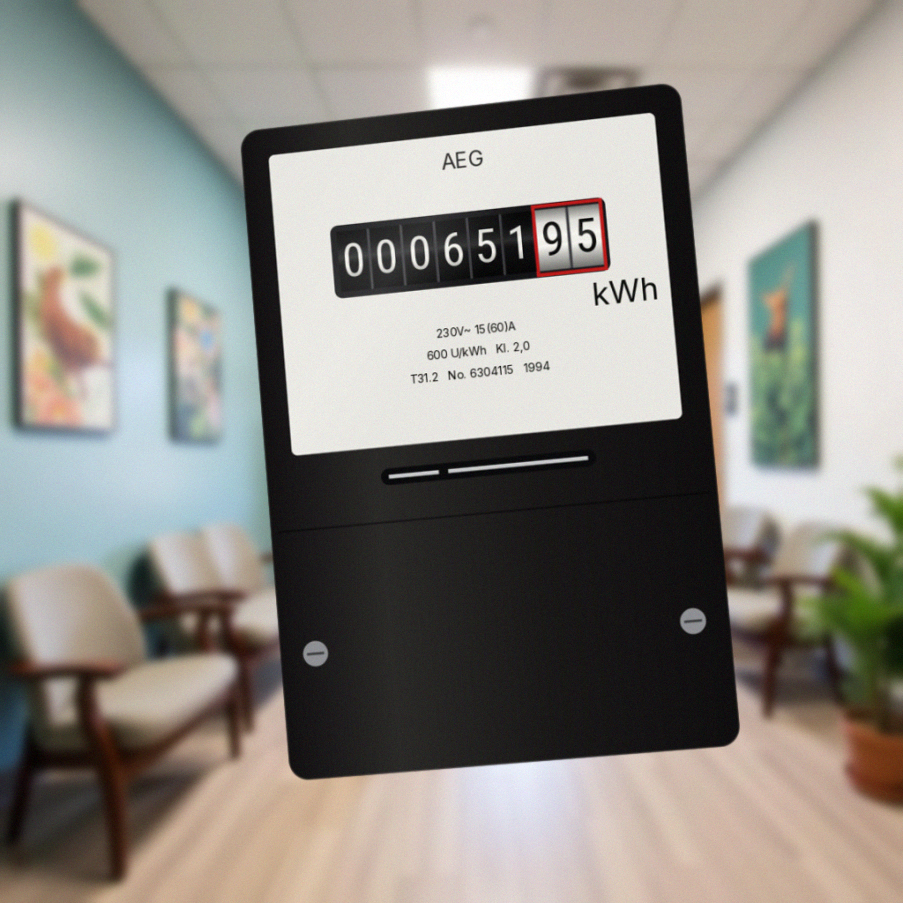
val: 651.95kWh
